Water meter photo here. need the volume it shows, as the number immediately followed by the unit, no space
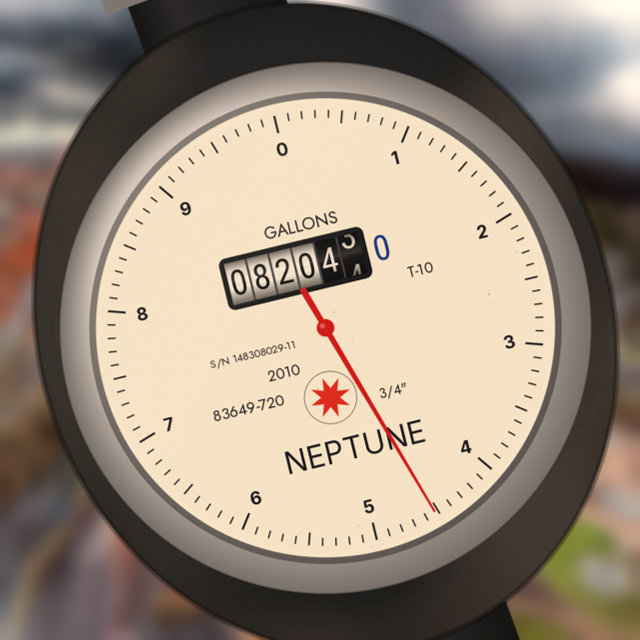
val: 820434.5gal
